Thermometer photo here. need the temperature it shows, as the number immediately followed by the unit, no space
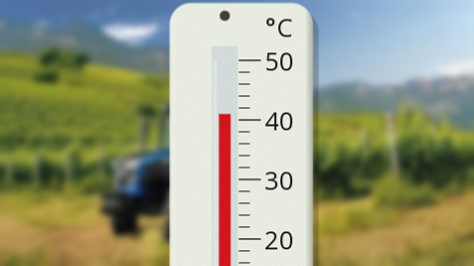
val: 41°C
